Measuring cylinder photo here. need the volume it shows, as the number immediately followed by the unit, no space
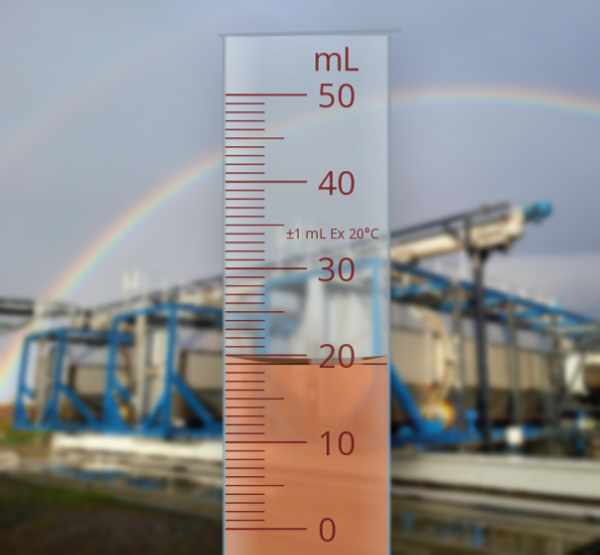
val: 19mL
